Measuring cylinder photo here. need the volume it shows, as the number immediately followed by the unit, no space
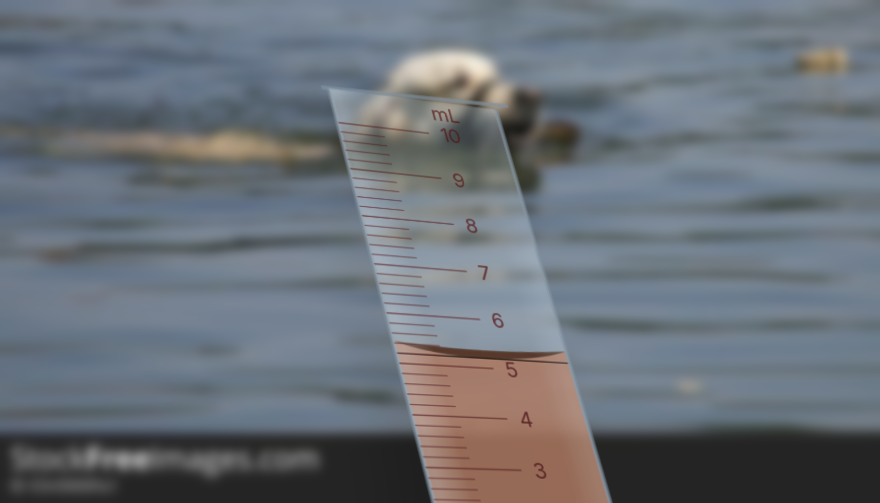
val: 5.2mL
